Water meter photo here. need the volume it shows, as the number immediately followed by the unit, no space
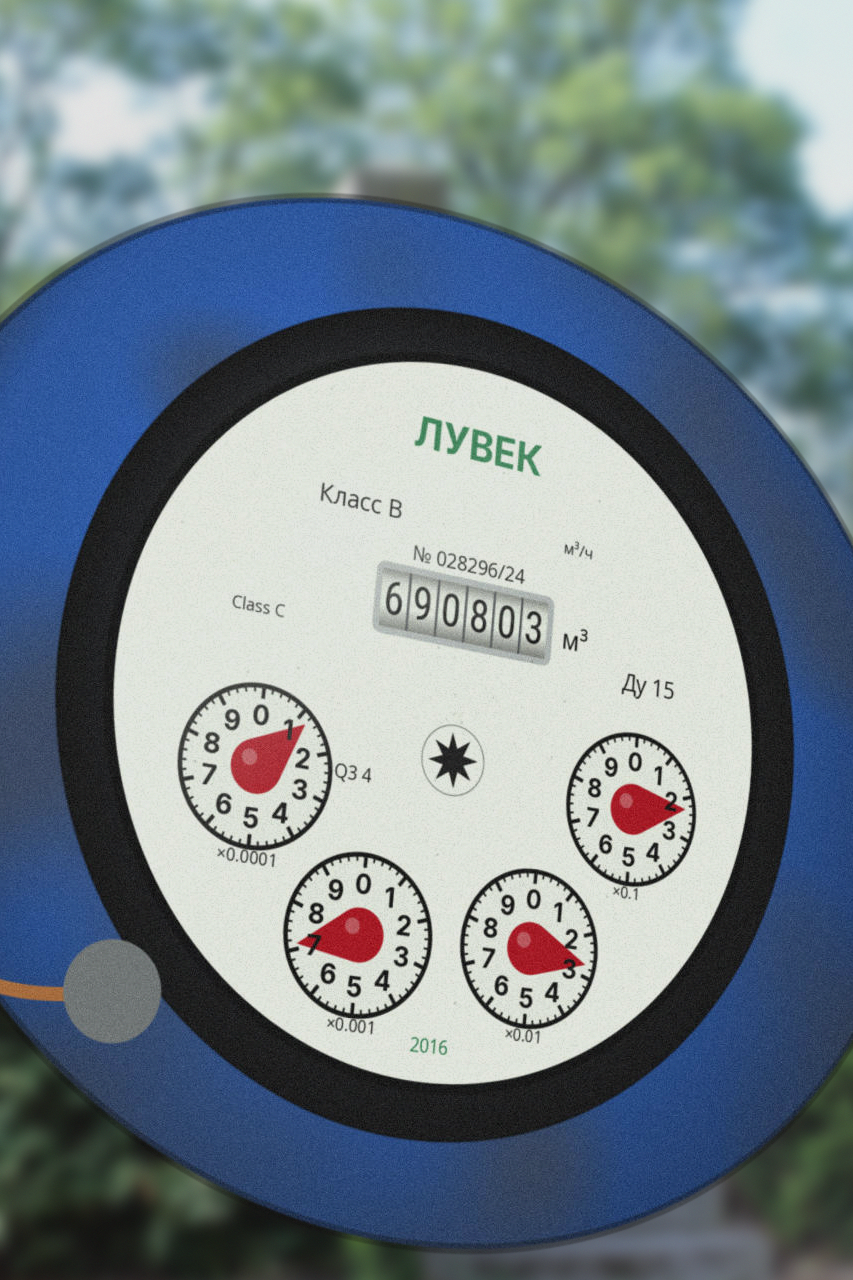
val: 690803.2271m³
